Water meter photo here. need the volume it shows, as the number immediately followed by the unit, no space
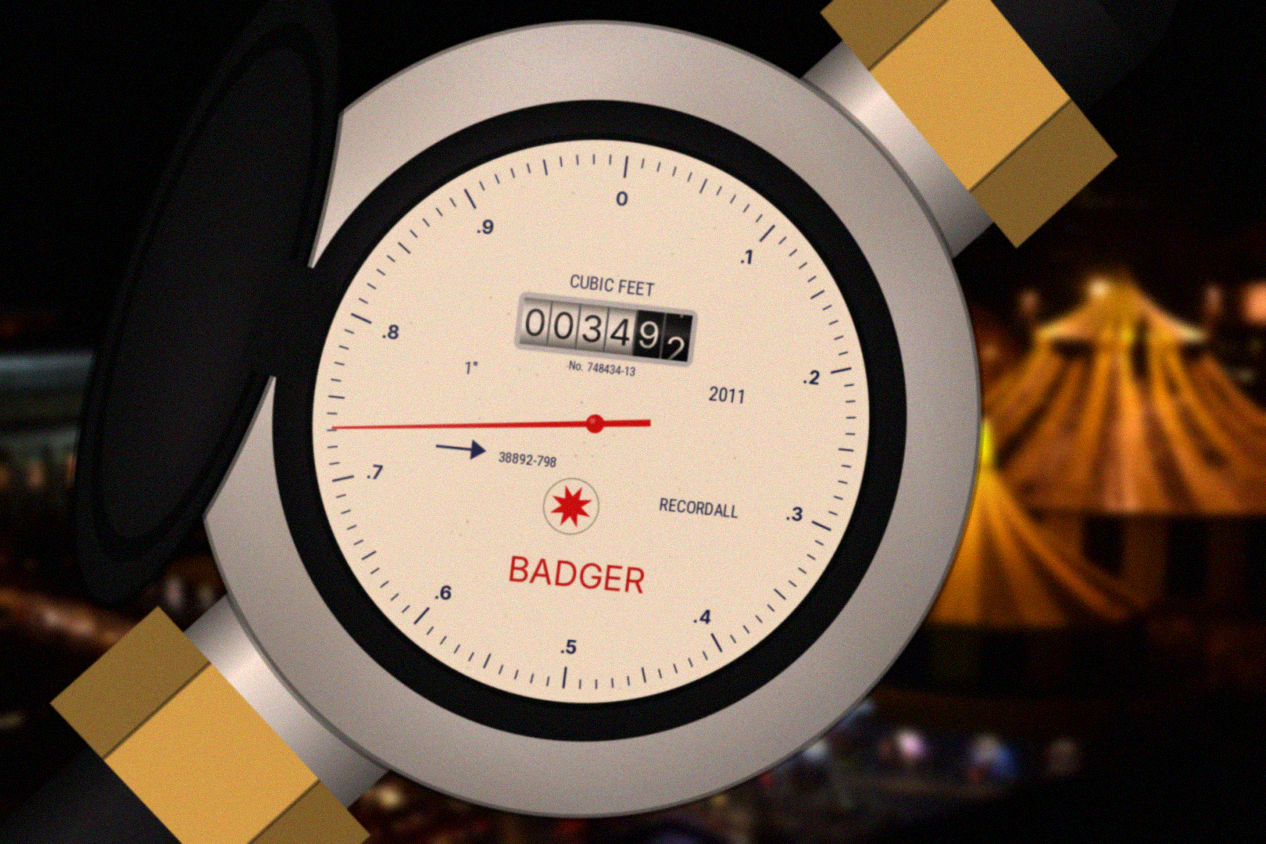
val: 3491.73ft³
